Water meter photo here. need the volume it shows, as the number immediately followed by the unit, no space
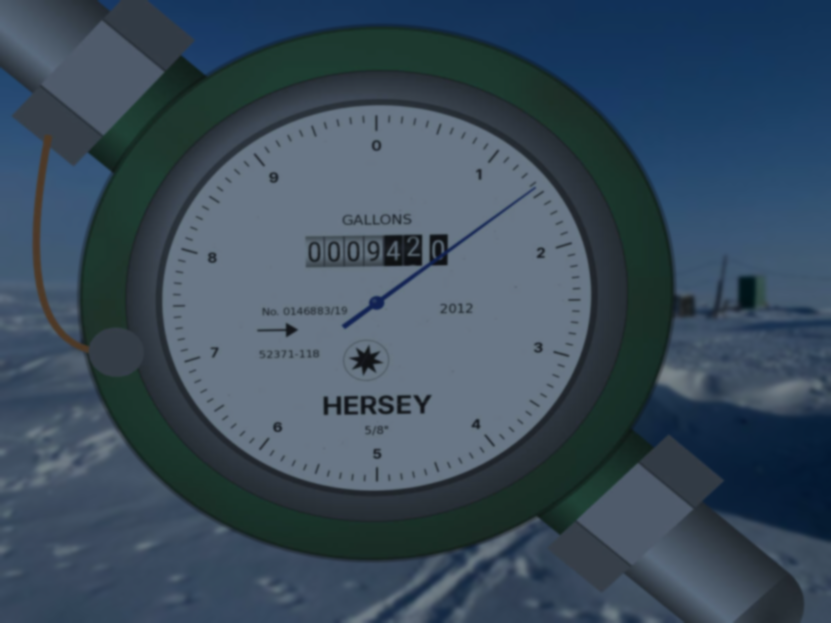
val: 9421.4gal
